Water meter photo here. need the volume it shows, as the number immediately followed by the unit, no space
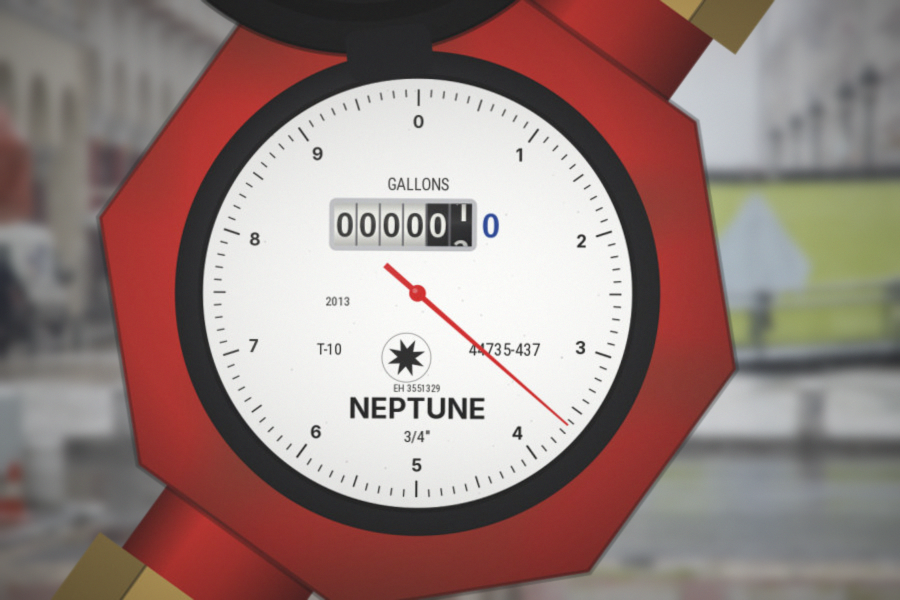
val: 13.6gal
